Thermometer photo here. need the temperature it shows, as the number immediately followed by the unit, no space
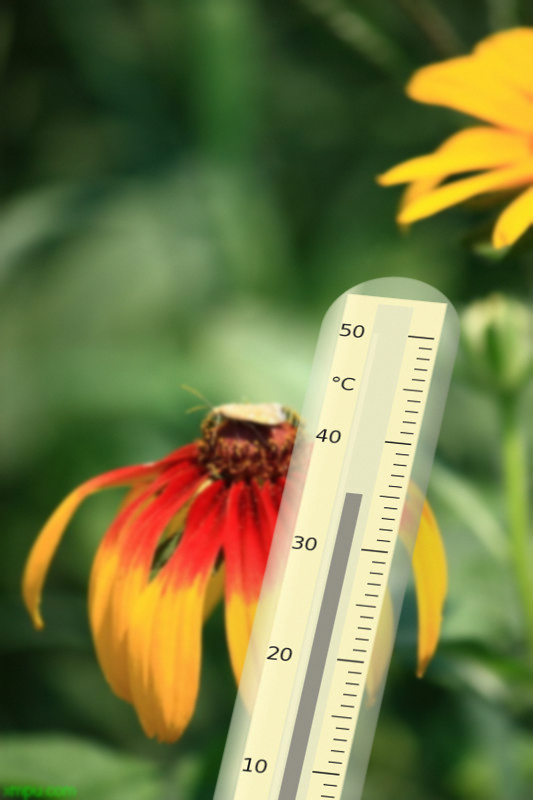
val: 35°C
